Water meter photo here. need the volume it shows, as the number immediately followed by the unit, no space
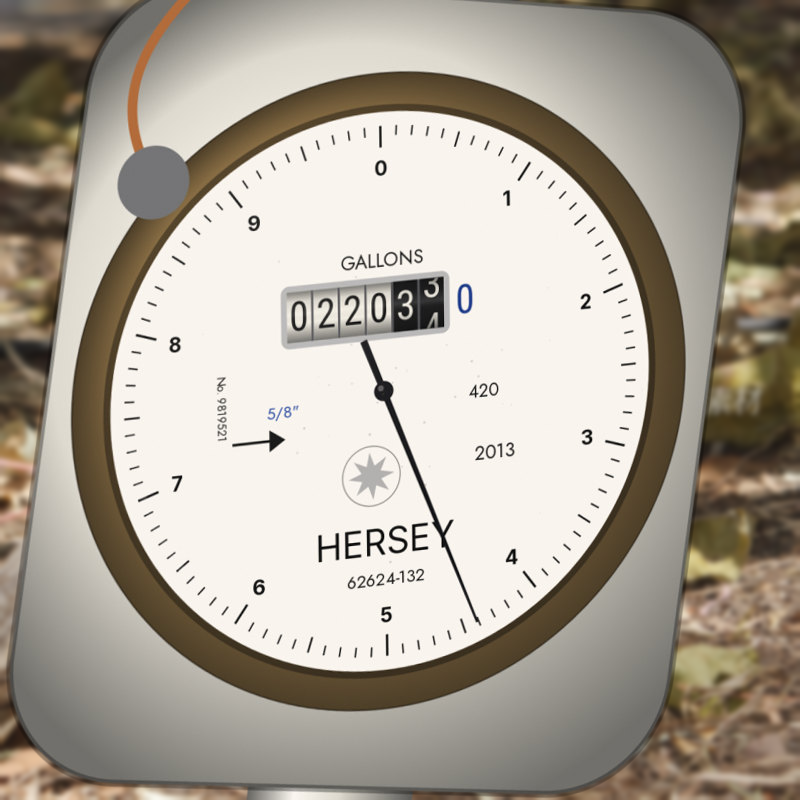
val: 220334.4gal
